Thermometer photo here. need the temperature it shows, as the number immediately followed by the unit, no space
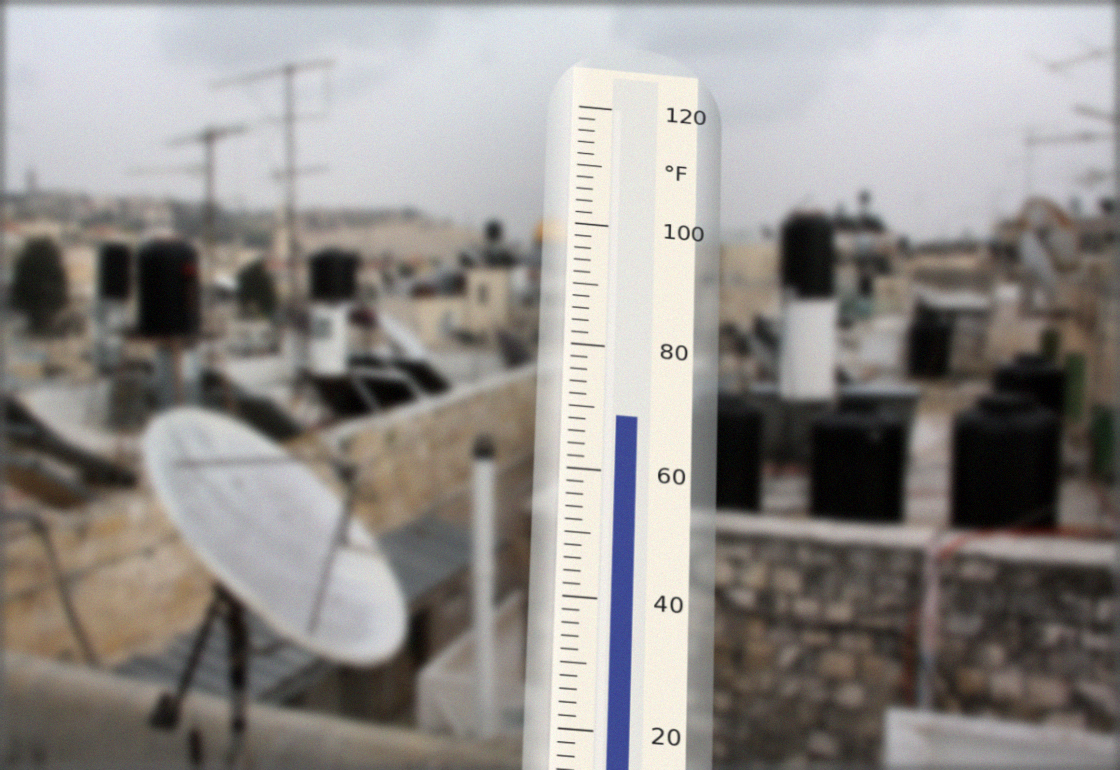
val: 69°F
